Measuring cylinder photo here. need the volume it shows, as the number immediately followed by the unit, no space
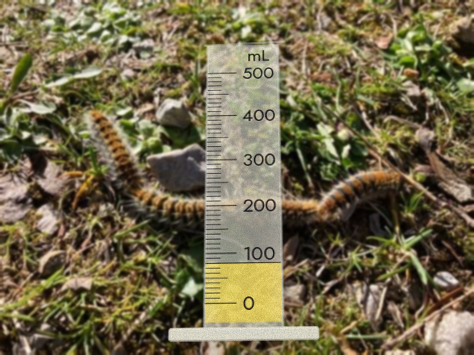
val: 80mL
